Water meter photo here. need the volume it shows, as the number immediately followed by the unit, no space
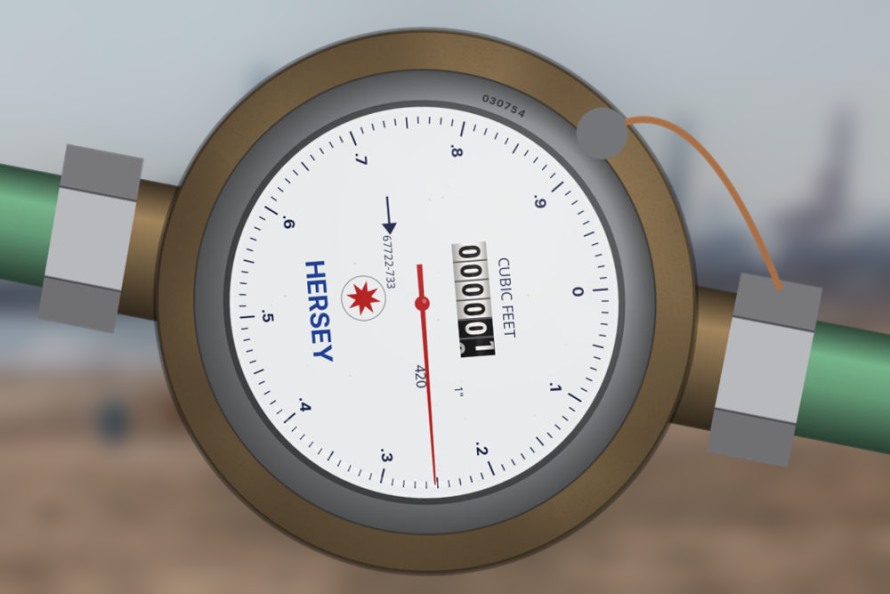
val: 1.25ft³
